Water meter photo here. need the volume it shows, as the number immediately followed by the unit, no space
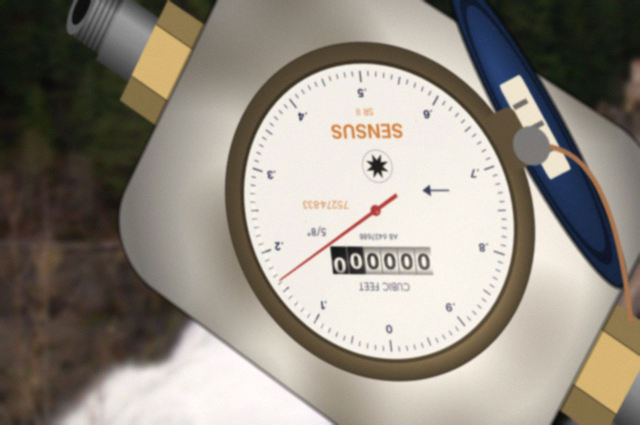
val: 0.16ft³
